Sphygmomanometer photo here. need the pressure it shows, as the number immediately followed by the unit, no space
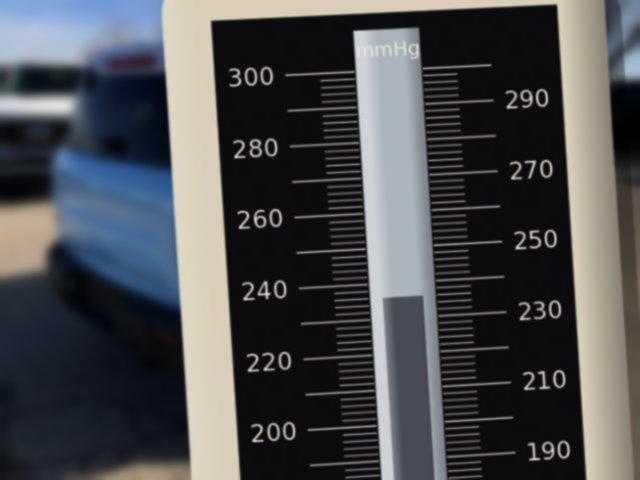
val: 236mmHg
